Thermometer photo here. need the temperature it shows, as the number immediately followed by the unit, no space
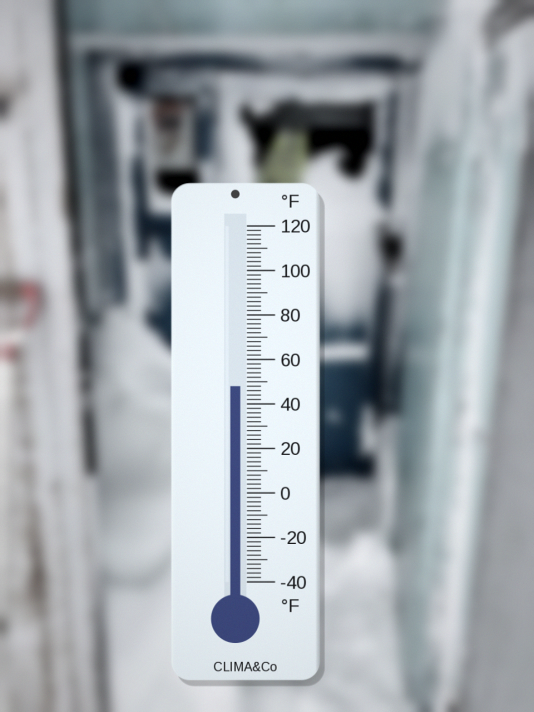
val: 48°F
